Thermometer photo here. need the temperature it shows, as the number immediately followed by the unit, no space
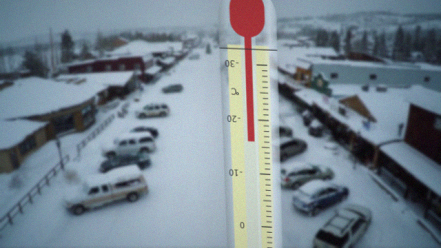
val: -16°C
